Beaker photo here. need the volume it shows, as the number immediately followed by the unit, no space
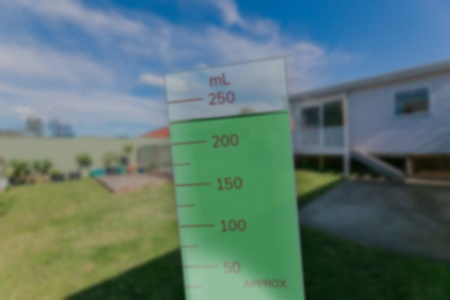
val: 225mL
